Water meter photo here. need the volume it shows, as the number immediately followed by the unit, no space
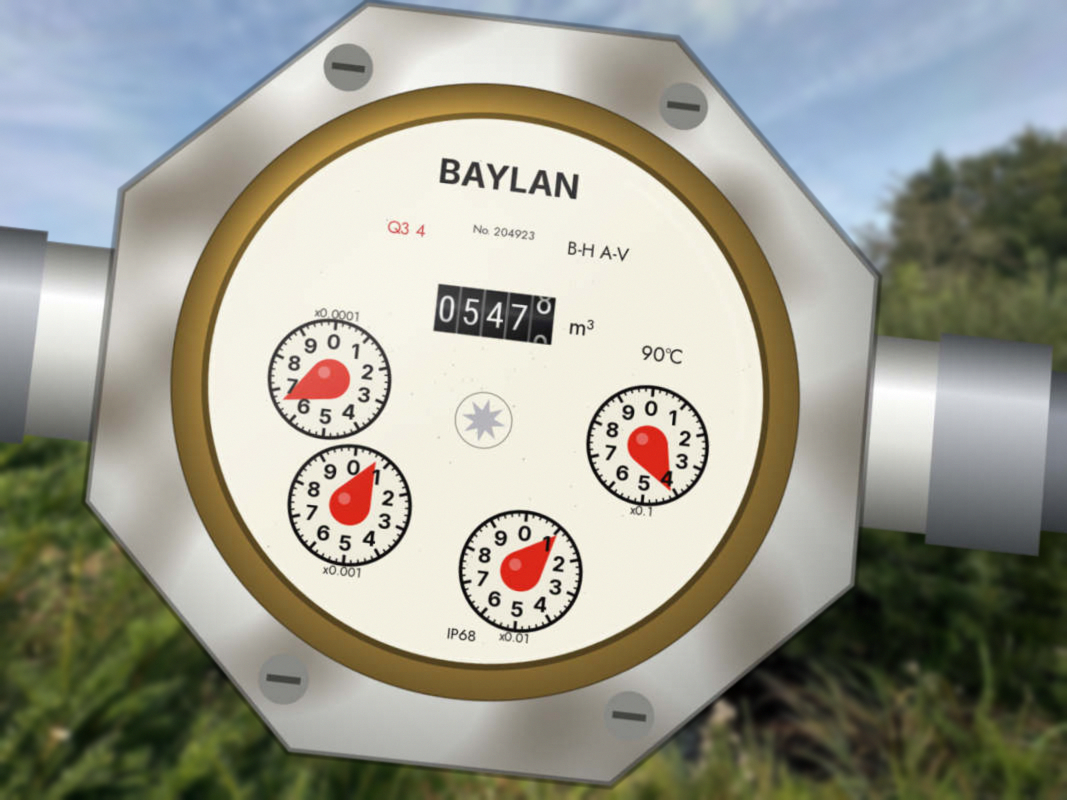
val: 5478.4106m³
